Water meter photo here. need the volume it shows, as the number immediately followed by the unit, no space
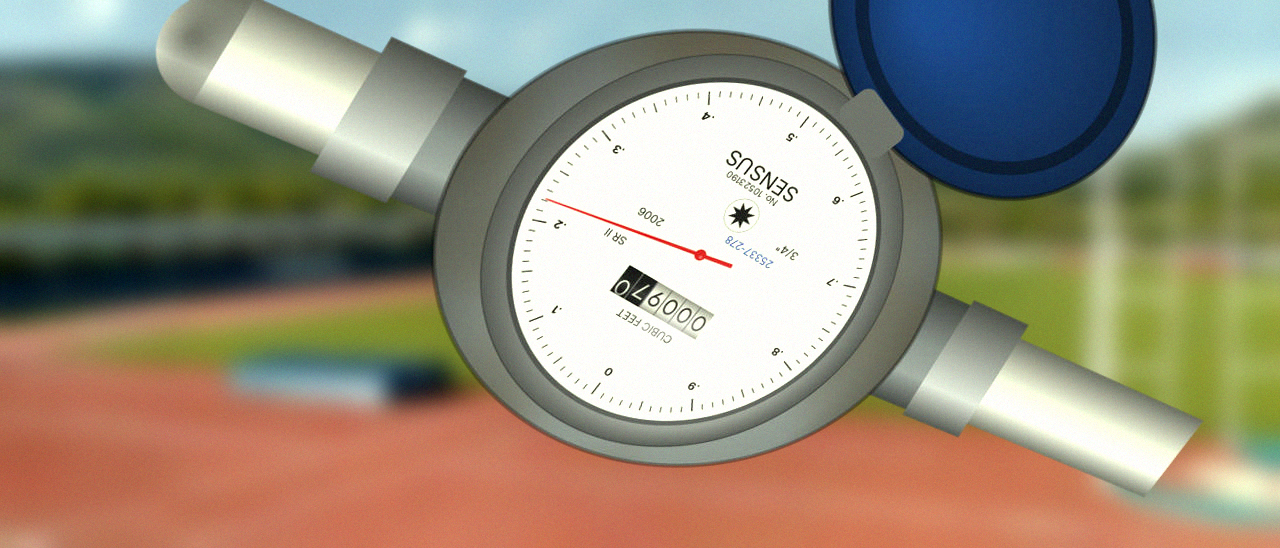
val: 970.22ft³
